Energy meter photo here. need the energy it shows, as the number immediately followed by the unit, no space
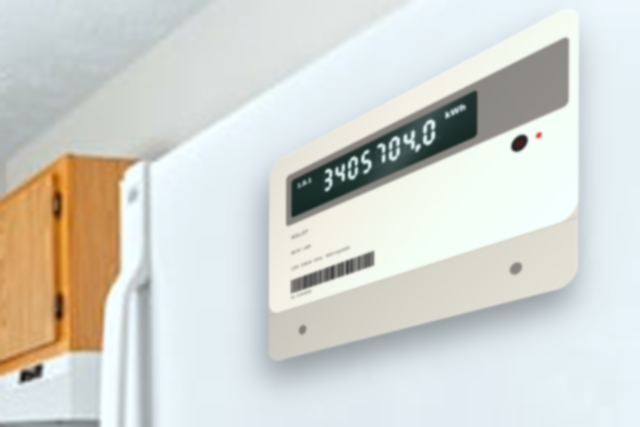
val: 3405704.0kWh
